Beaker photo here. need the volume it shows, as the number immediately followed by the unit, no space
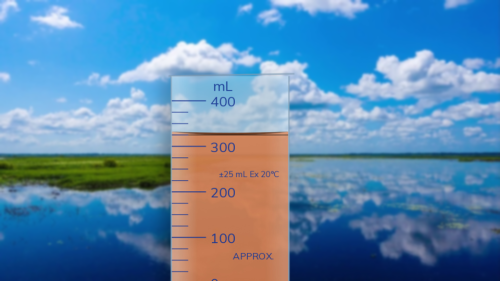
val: 325mL
